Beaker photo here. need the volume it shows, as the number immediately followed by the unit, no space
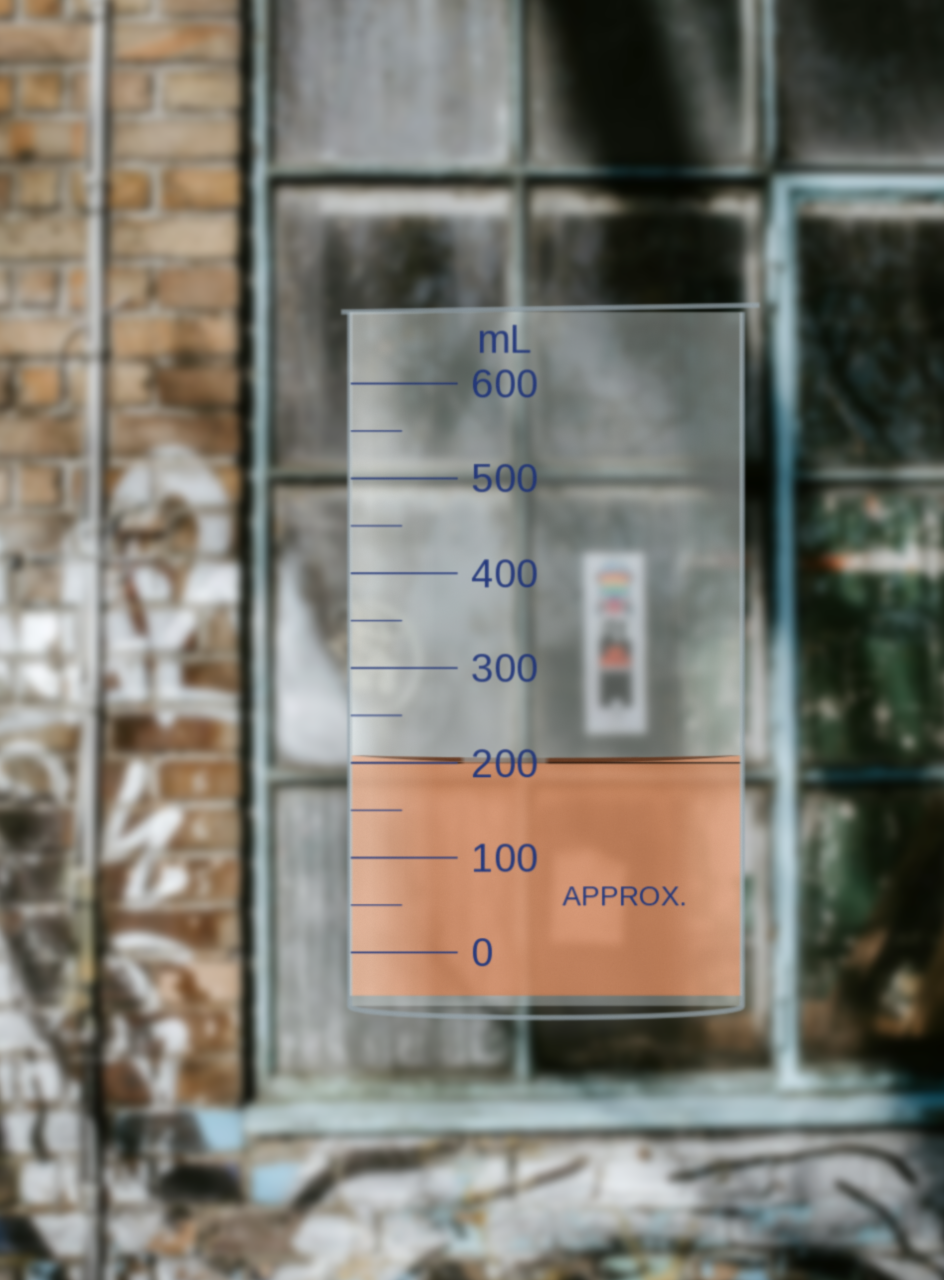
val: 200mL
